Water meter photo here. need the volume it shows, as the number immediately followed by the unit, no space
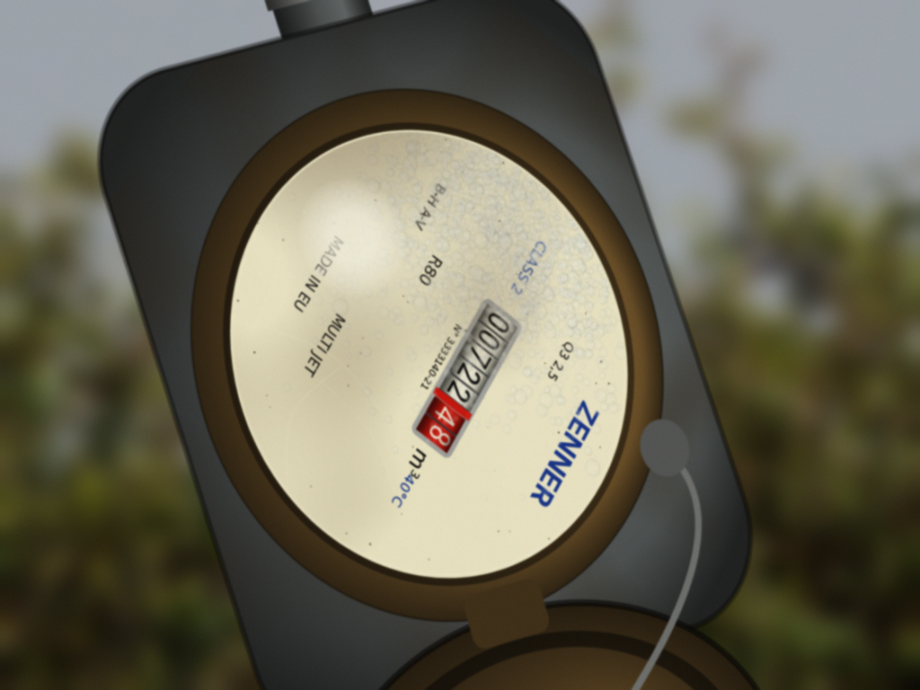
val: 722.48m³
